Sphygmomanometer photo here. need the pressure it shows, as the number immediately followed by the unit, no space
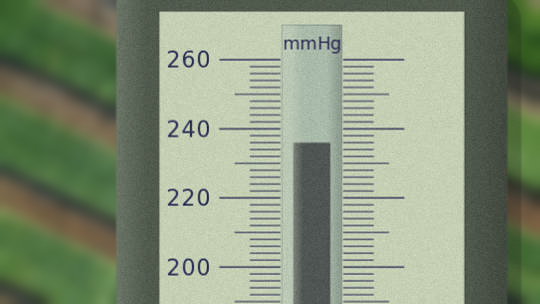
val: 236mmHg
